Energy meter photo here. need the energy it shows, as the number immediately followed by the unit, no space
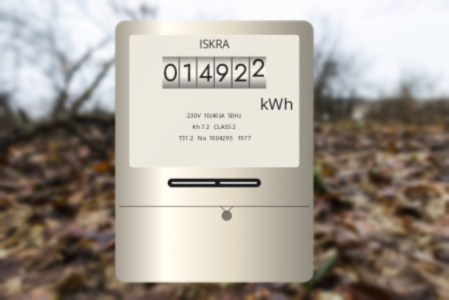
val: 14922kWh
